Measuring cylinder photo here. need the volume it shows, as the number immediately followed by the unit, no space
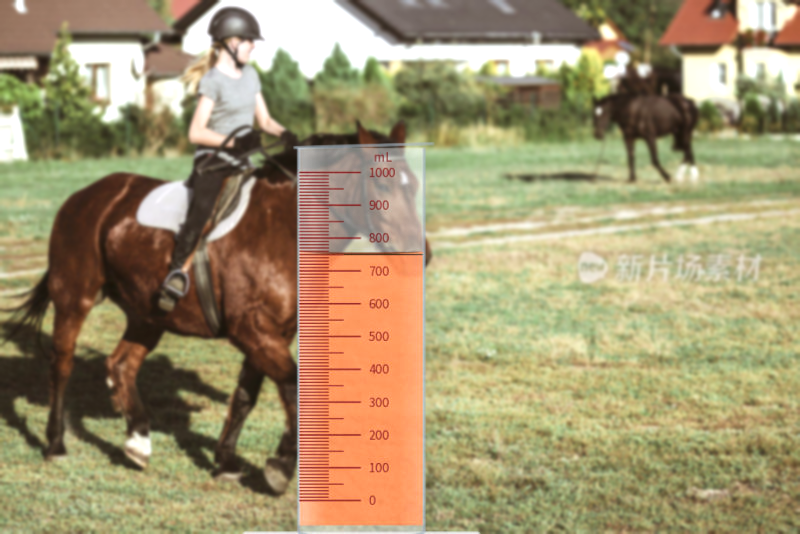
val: 750mL
